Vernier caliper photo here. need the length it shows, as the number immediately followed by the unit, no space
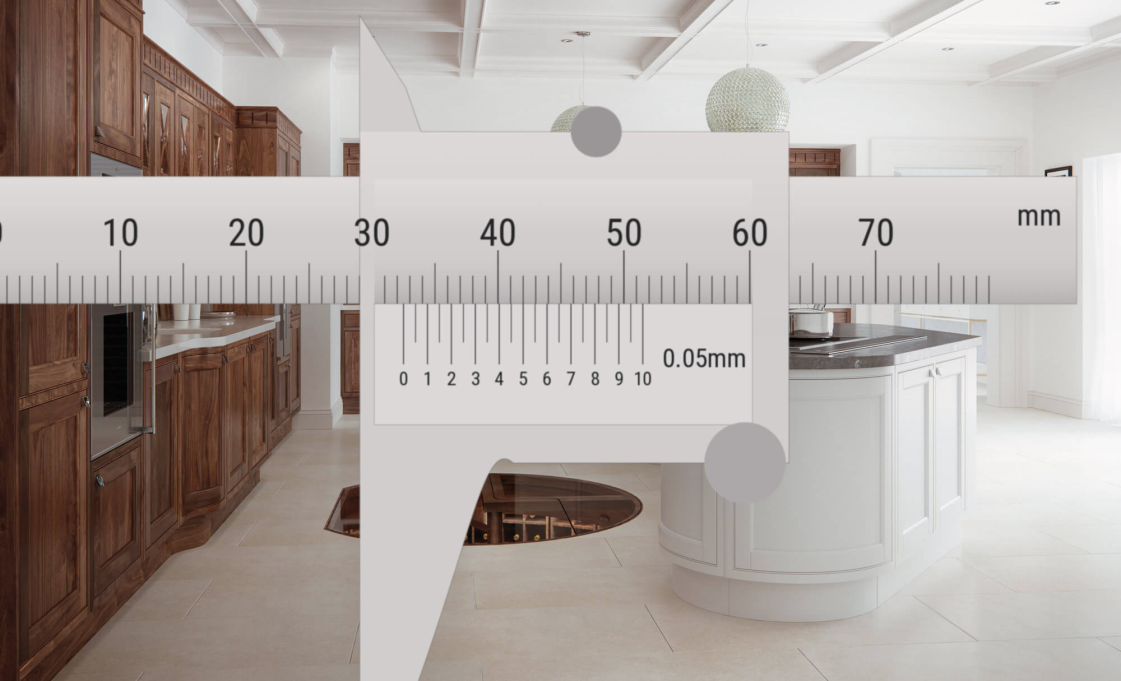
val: 32.5mm
